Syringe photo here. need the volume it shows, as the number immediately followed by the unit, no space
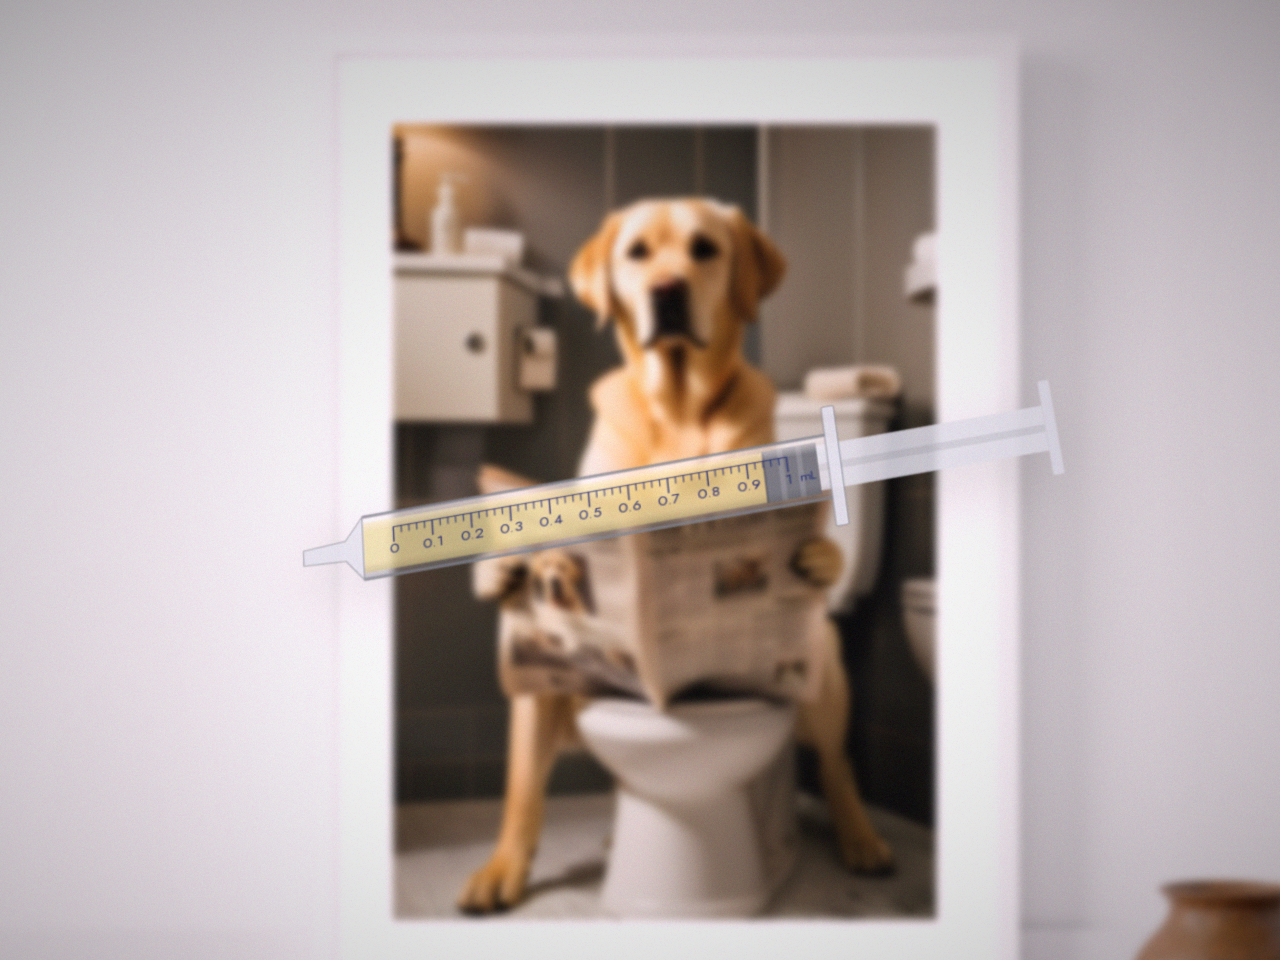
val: 0.94mL
